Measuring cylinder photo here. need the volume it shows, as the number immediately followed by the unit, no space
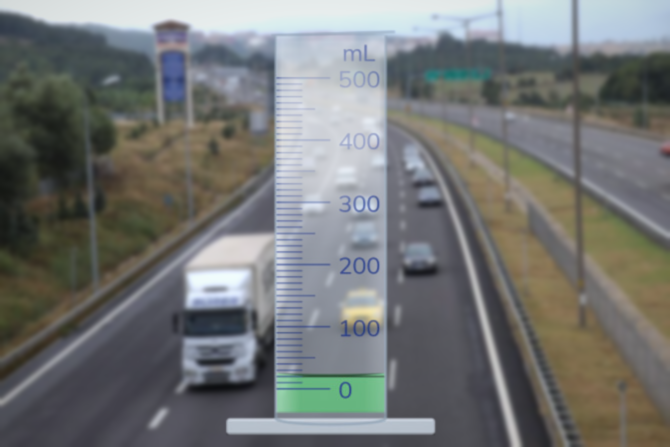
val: 20mL
